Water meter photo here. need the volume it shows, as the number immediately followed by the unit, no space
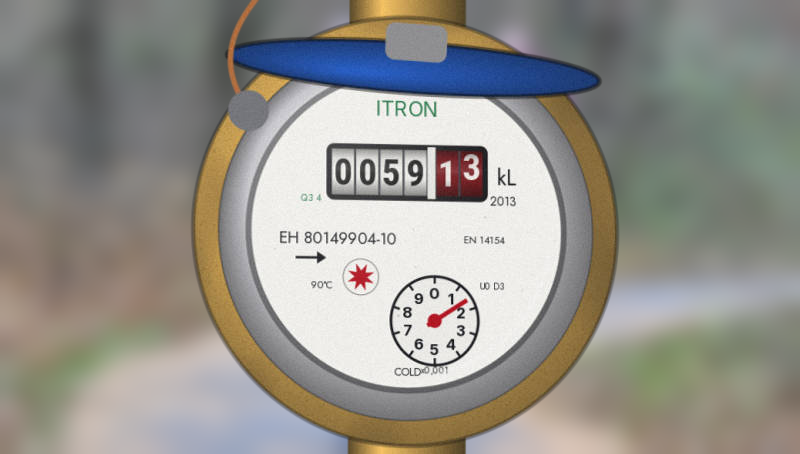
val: 59.131kL
